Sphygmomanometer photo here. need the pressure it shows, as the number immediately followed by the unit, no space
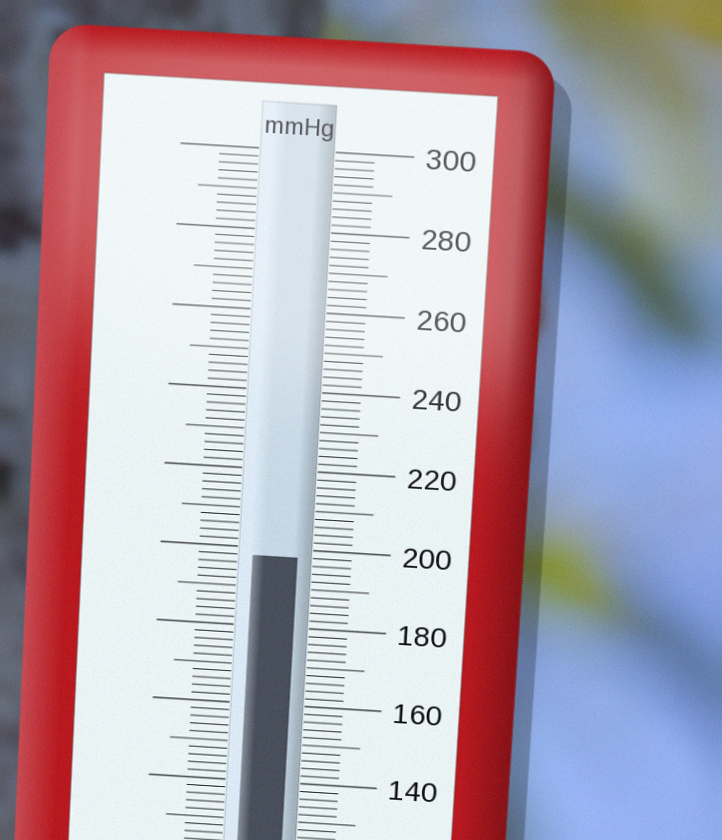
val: 198mmHg
